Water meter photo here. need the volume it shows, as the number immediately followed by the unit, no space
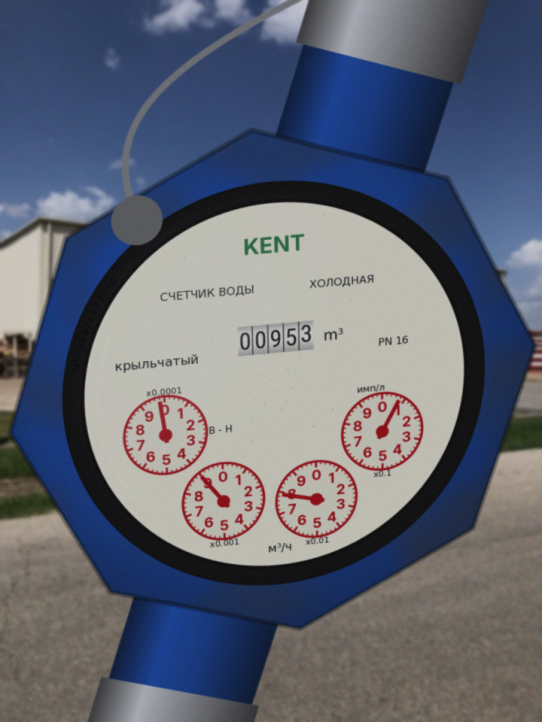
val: 953.0789m³
